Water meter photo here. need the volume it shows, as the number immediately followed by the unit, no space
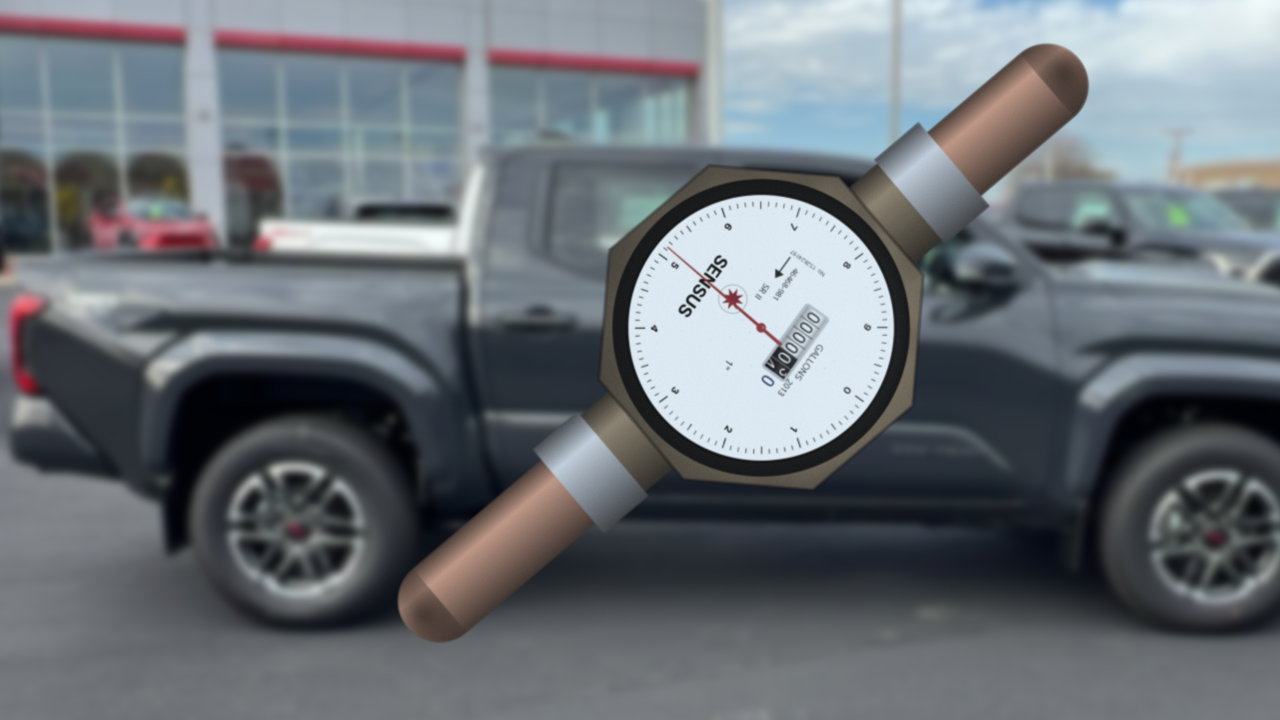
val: 35.1gal
